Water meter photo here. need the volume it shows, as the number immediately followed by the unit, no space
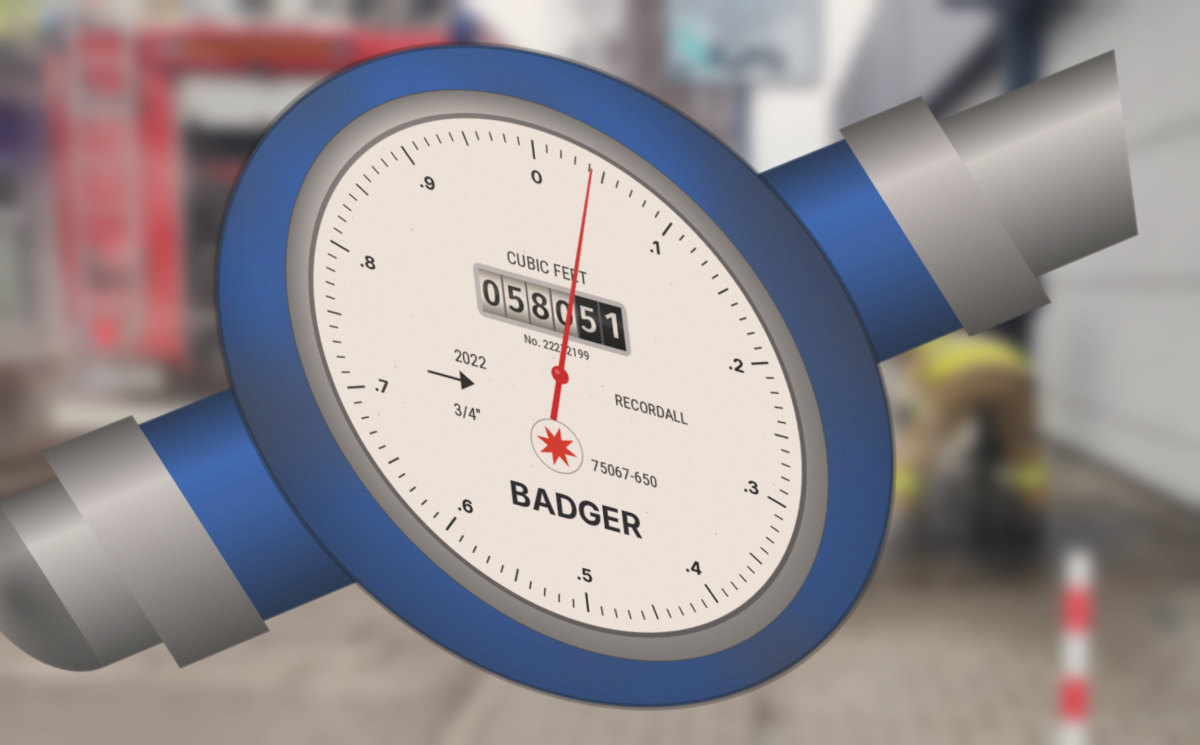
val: 58051.04ft³
